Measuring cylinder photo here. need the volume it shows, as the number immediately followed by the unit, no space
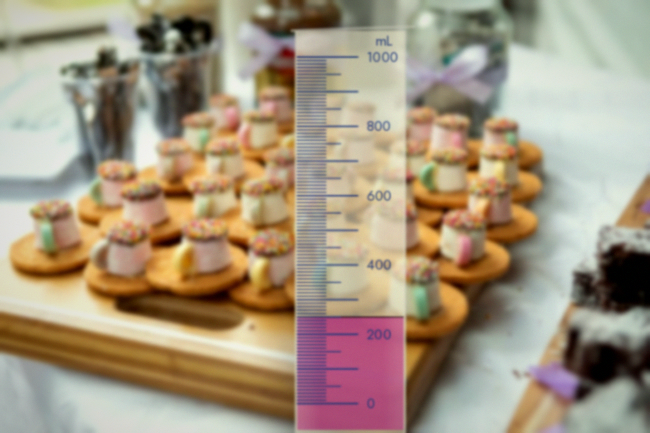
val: 250mL
